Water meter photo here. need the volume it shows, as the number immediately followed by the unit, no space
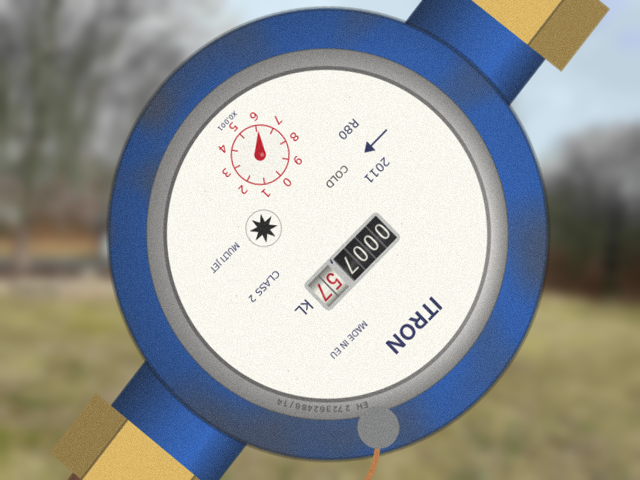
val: 7.576kL
